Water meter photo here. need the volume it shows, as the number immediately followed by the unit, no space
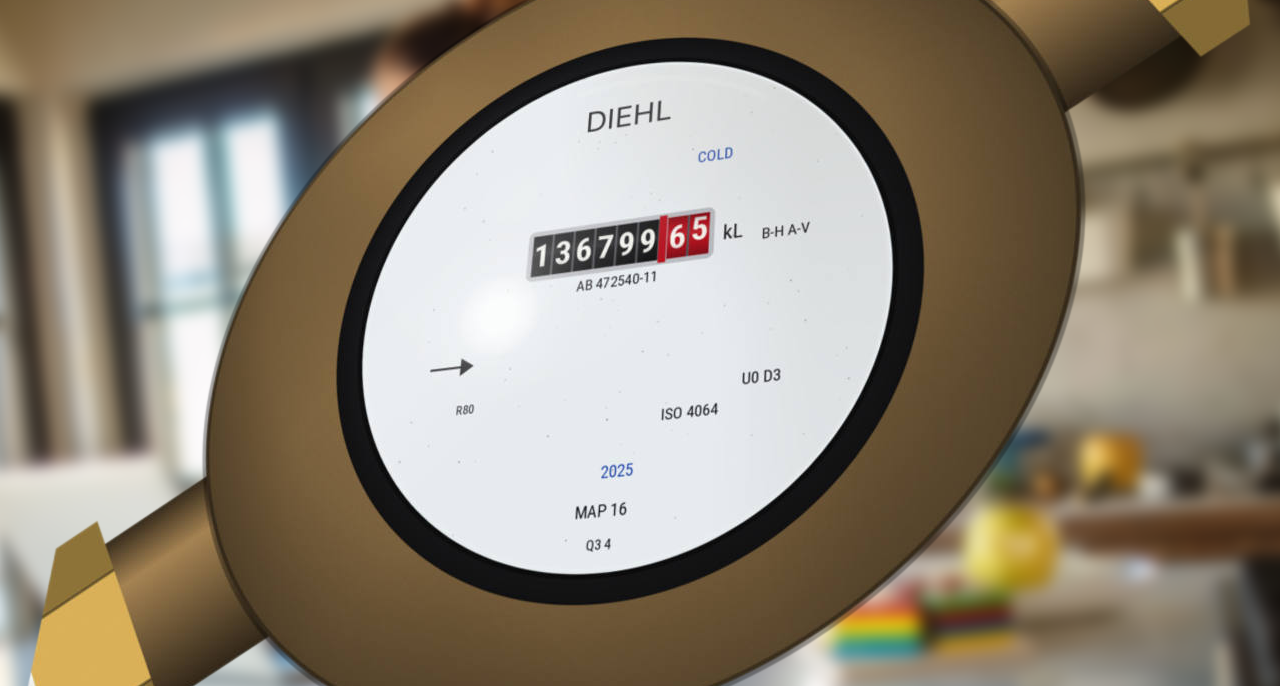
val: 136799.65kL
